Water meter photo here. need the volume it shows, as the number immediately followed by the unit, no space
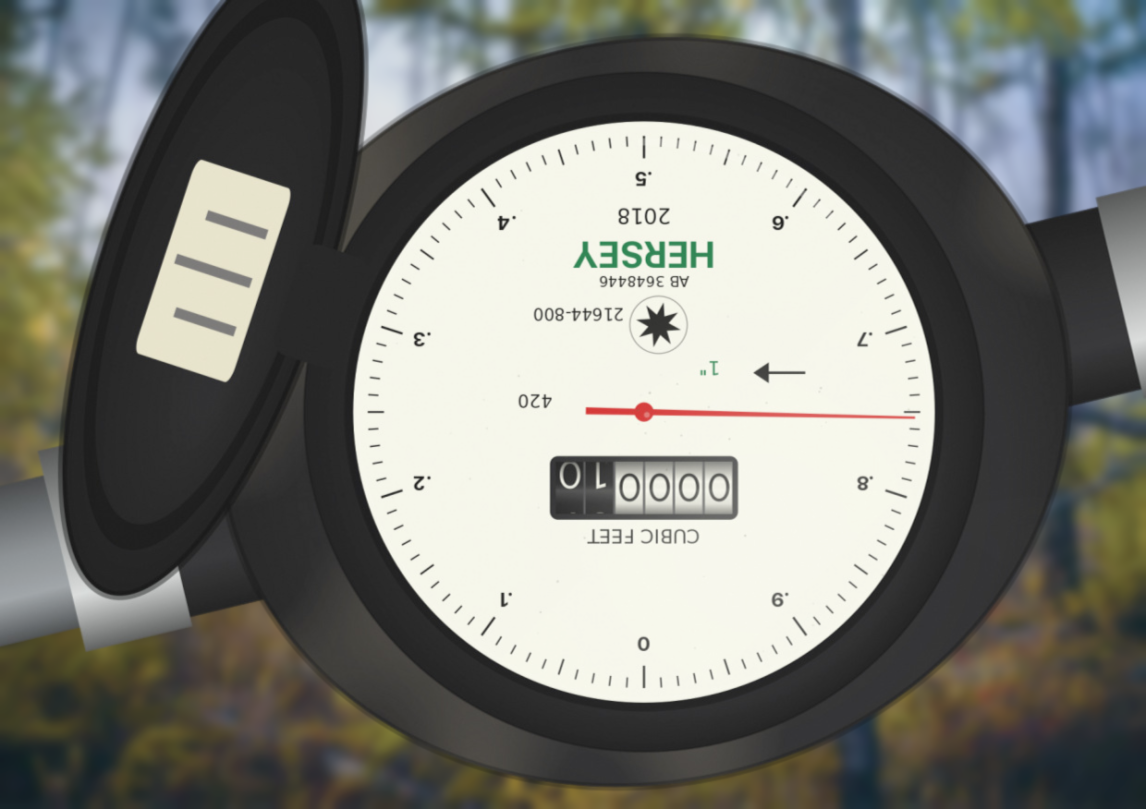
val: 9.75ft³
